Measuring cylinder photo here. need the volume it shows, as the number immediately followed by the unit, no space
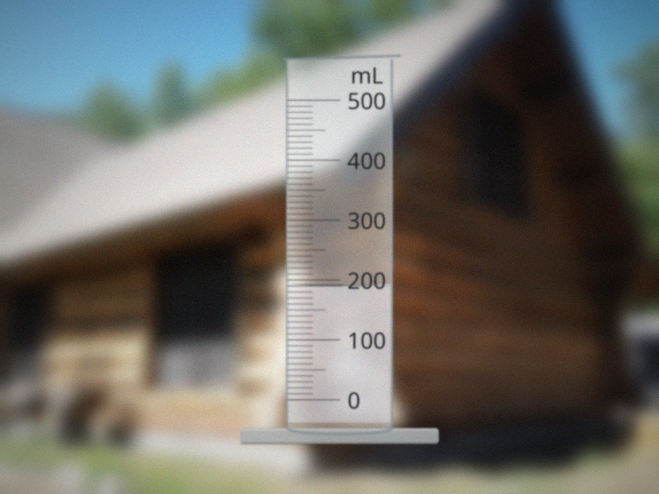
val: 190mL
